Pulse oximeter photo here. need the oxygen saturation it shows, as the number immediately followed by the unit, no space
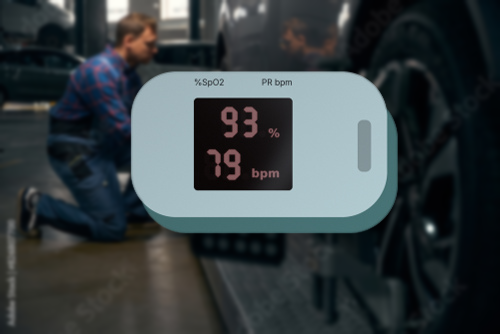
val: 93%
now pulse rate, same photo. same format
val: 79bpm
